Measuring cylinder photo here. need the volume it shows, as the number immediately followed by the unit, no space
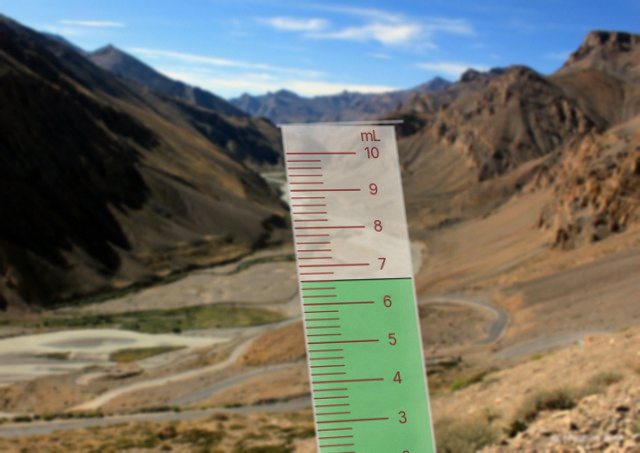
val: 6.6mL
